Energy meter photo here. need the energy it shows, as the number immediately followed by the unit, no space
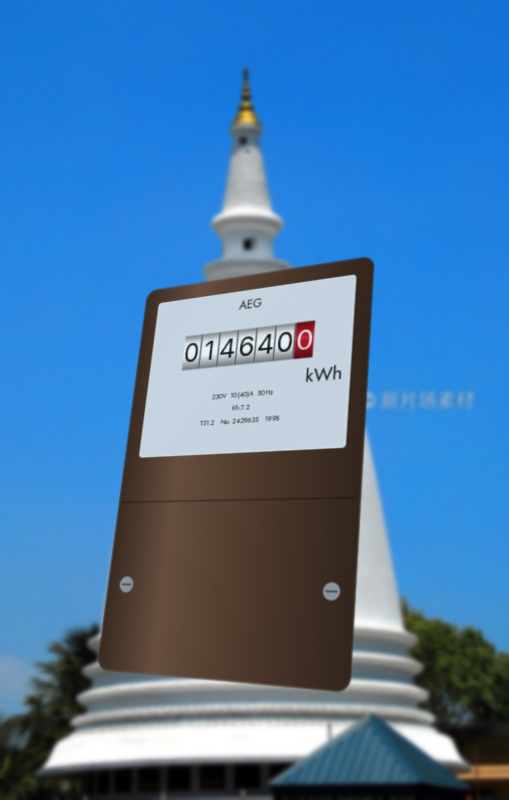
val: 14640.0kWh
